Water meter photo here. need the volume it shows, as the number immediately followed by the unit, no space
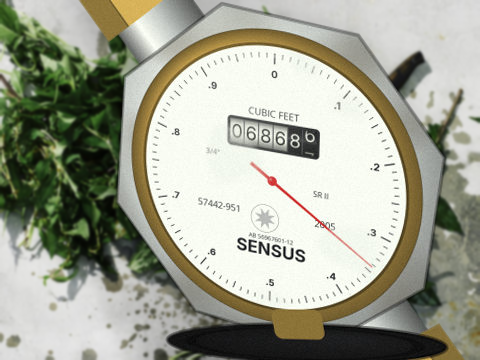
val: 68686.34ft³
